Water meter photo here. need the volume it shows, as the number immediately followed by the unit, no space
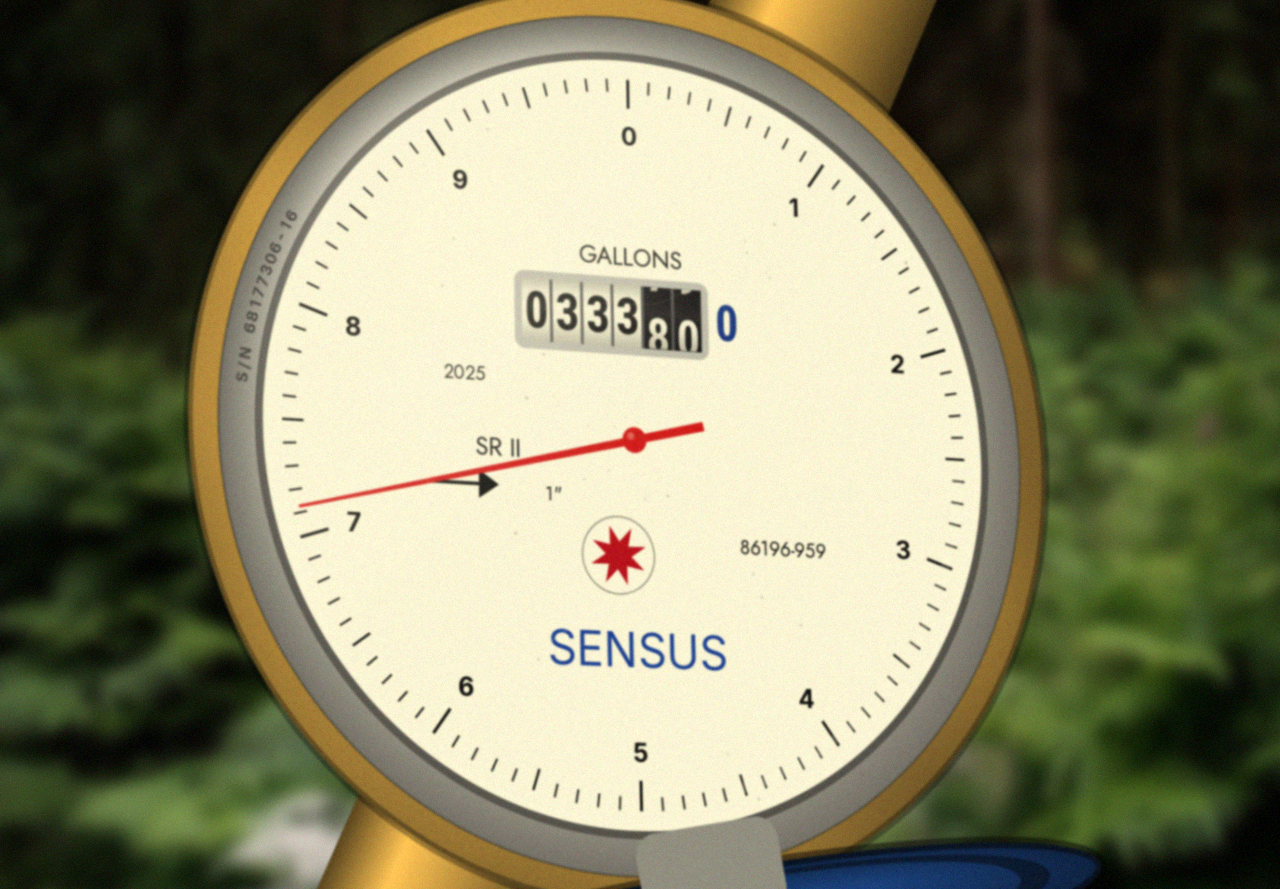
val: 333797.1gal
